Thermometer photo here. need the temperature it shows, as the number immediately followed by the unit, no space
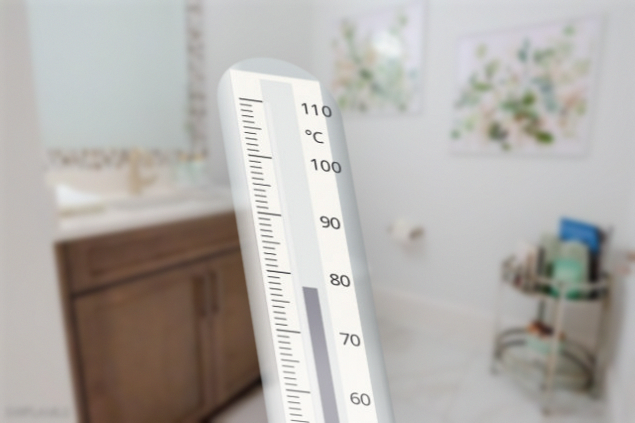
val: 78°C
